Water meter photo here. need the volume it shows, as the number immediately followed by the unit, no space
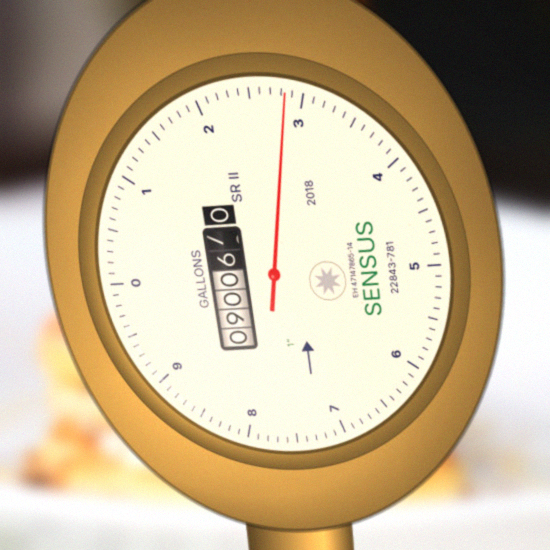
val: 900672.8gal
